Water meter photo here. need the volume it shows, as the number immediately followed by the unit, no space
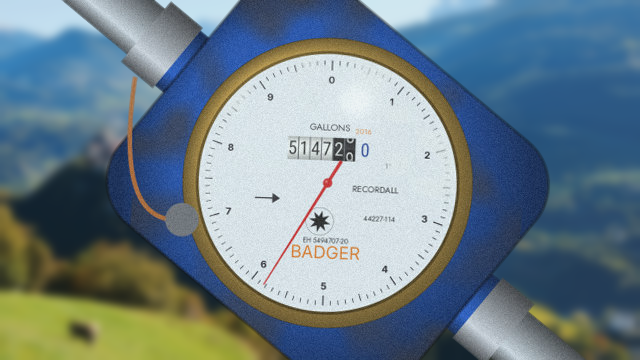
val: 5147285.8gal
